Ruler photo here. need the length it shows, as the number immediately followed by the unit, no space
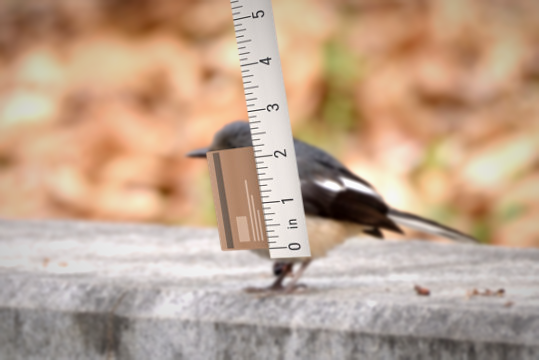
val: 2.25in
